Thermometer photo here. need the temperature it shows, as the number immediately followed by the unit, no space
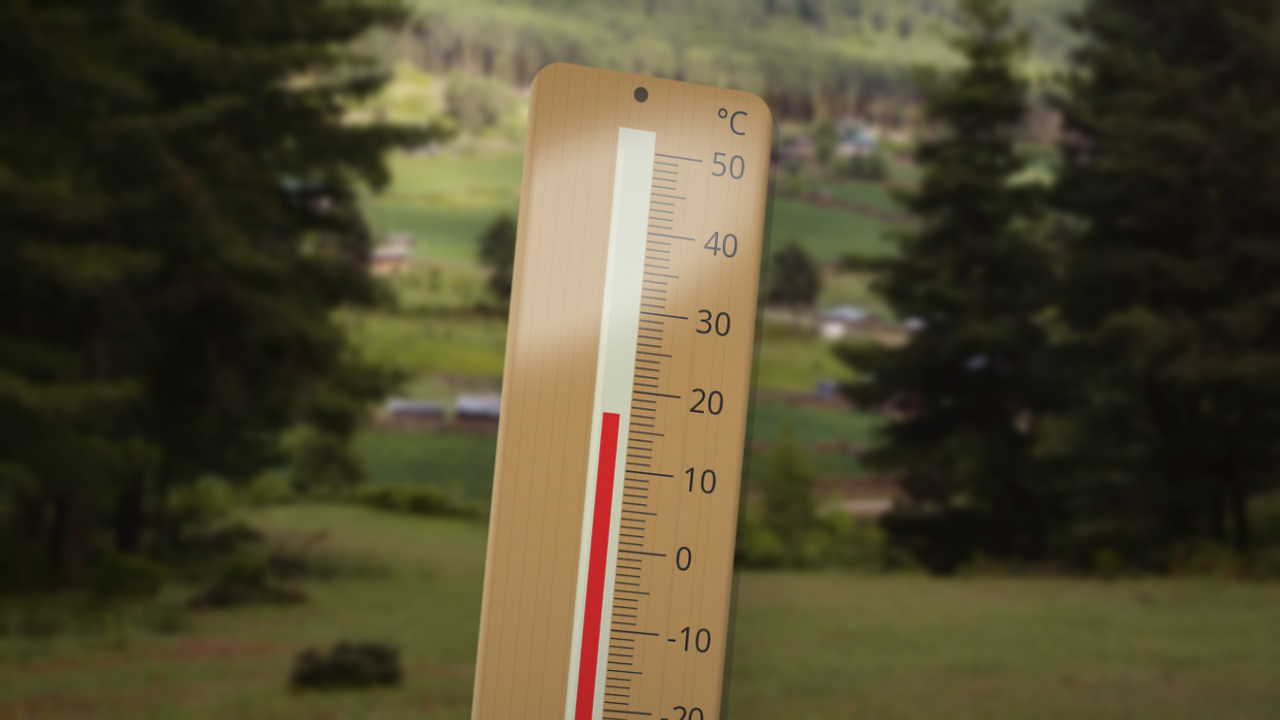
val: 17°C
